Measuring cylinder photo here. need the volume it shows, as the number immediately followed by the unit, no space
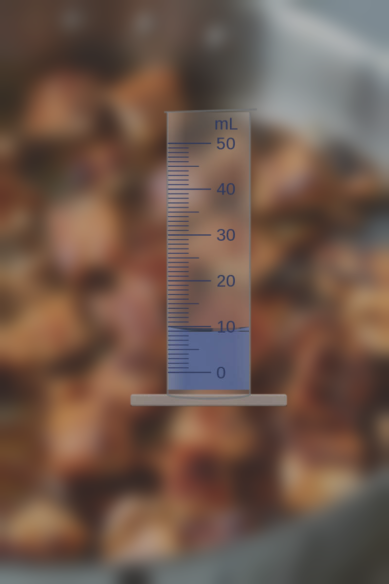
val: 9mL
